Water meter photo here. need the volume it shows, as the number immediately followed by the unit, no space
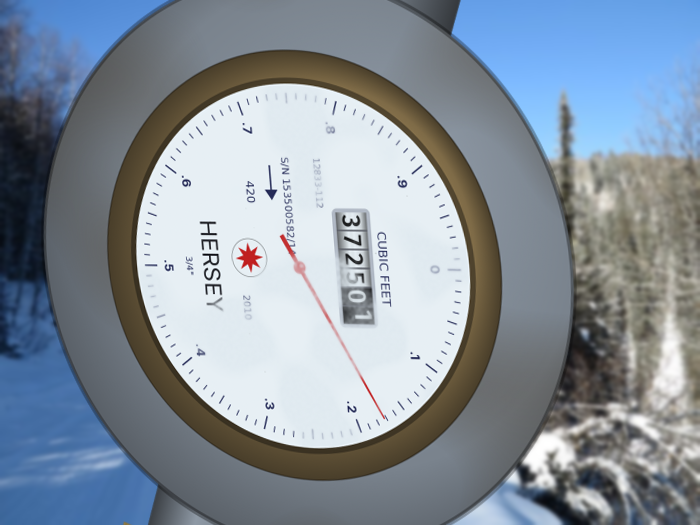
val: 372501.17ft³
